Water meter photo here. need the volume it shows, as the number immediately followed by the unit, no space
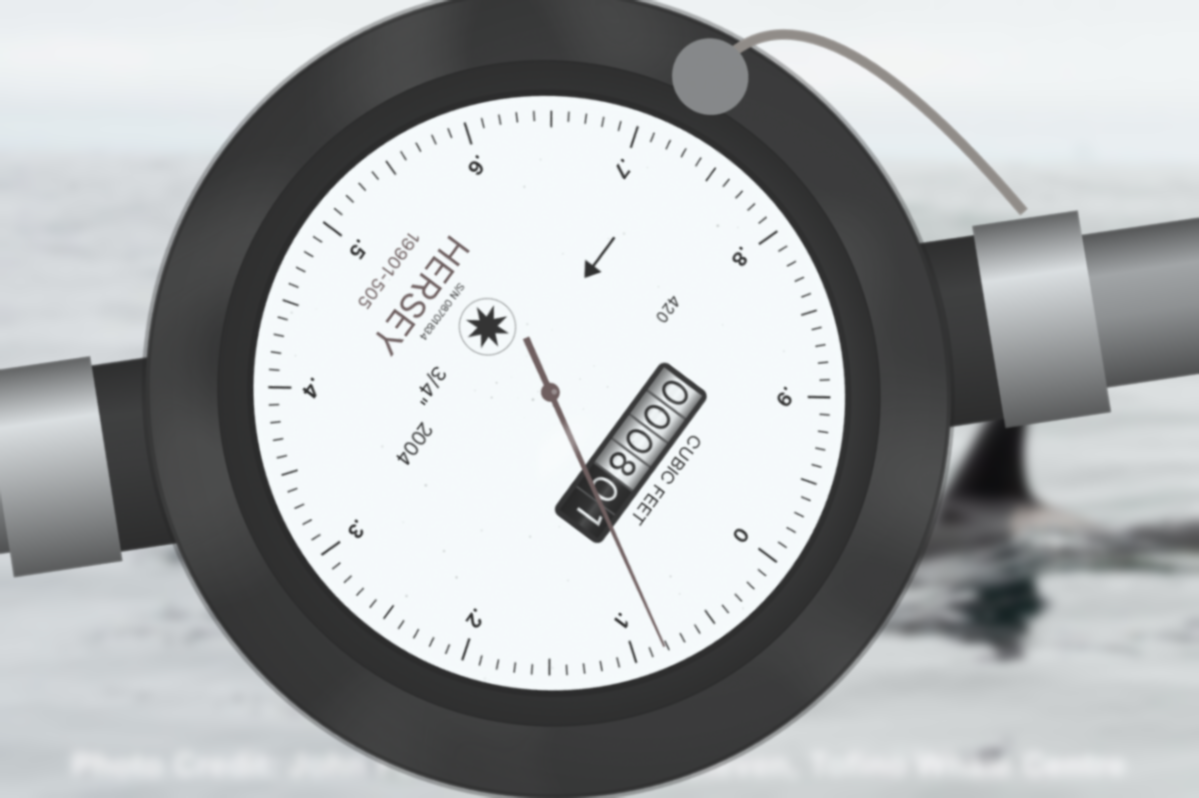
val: 801.08ft³
